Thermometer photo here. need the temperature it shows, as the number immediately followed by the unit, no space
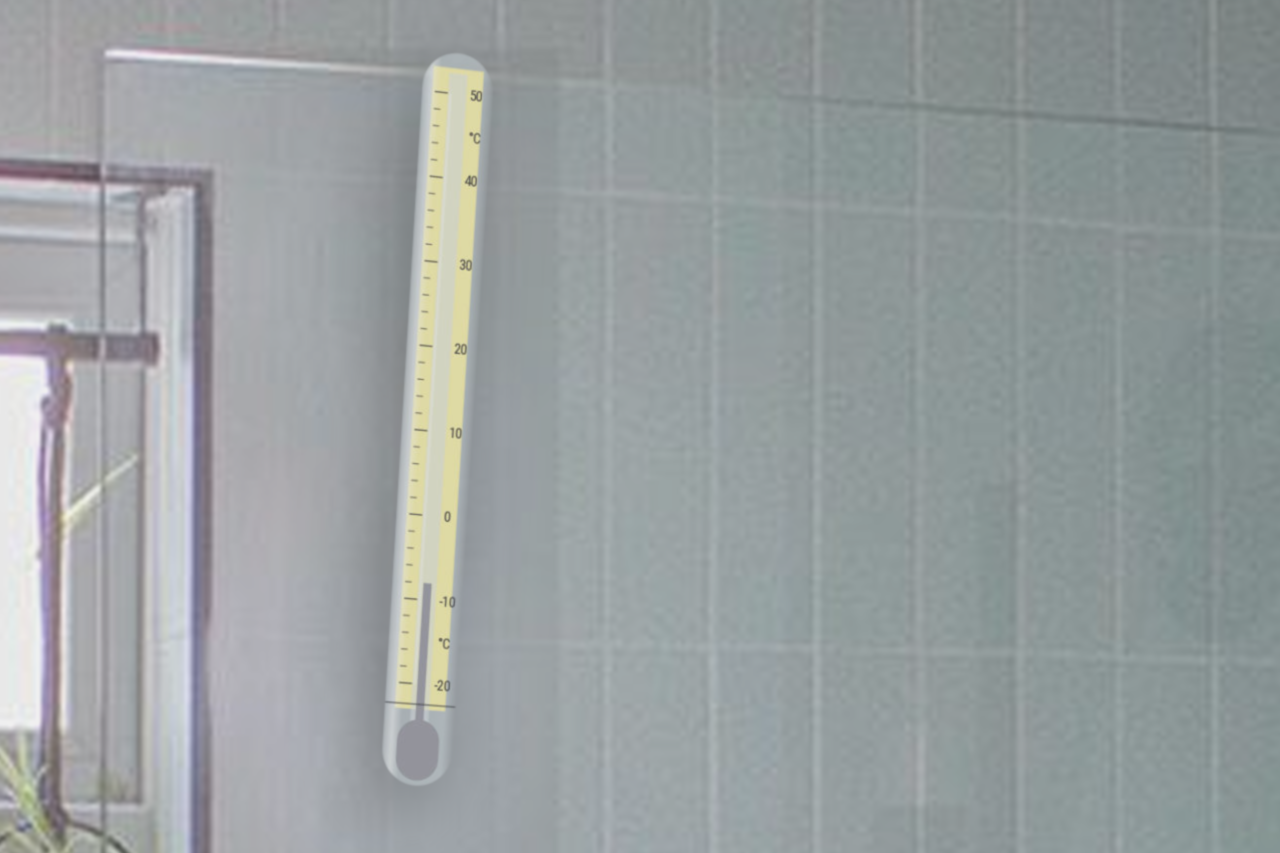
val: -8°C
